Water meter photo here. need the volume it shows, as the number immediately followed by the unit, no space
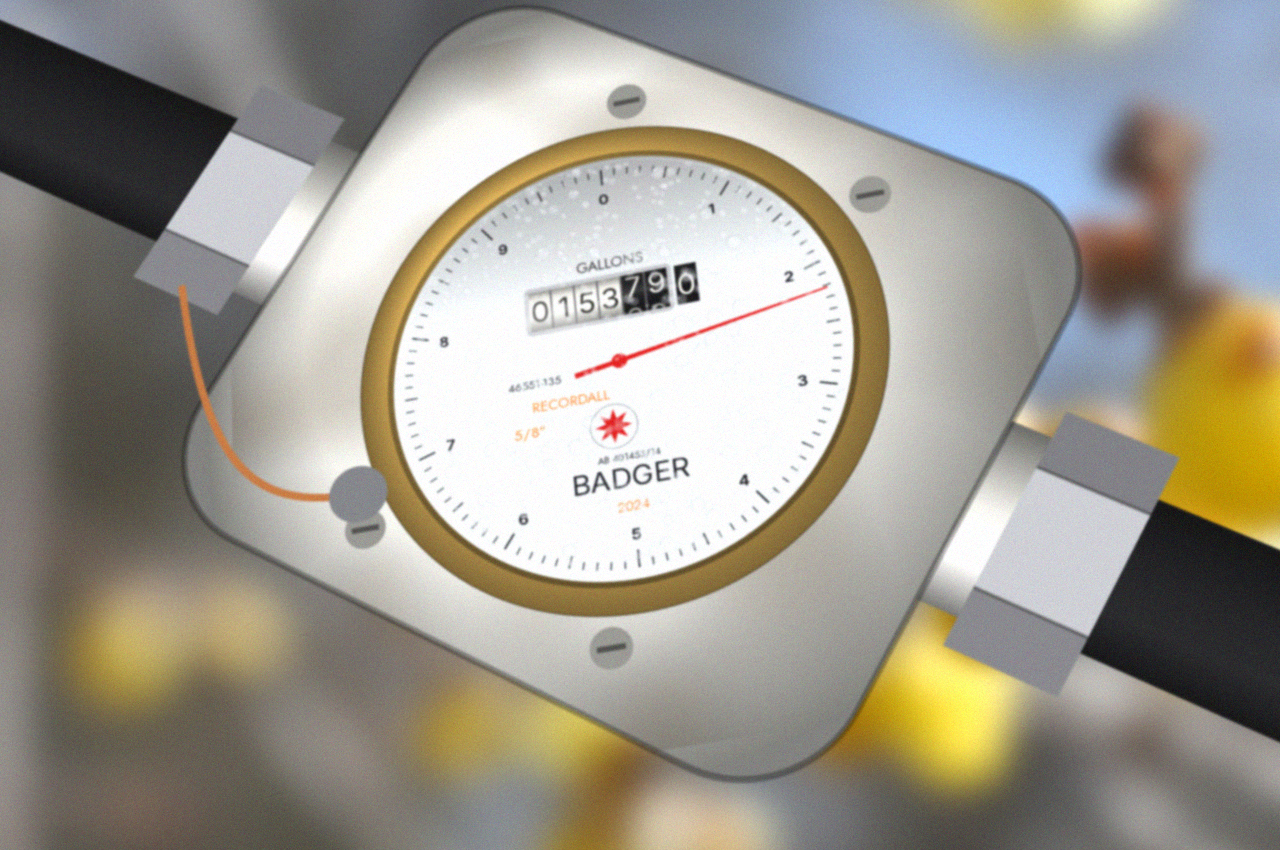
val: 153792.2gal
